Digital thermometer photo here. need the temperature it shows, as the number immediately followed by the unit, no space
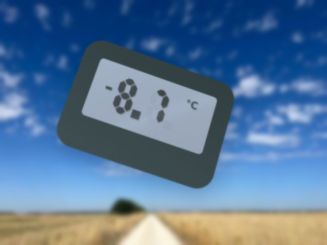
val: -8.7°C
